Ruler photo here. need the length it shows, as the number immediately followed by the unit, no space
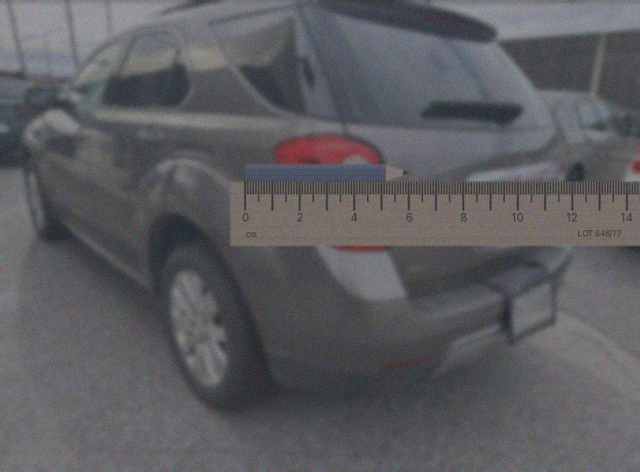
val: 6cm
